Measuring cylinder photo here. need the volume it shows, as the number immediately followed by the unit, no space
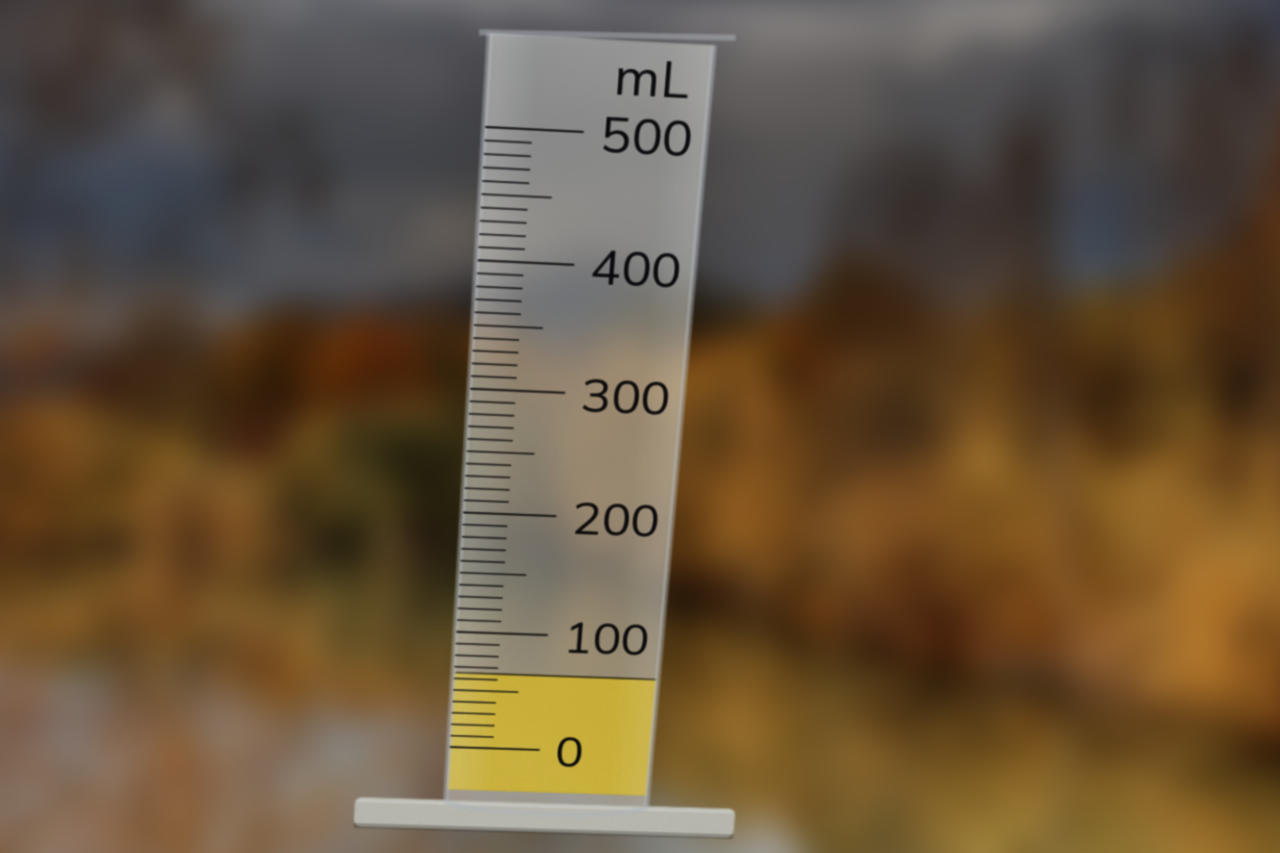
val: 65mL
